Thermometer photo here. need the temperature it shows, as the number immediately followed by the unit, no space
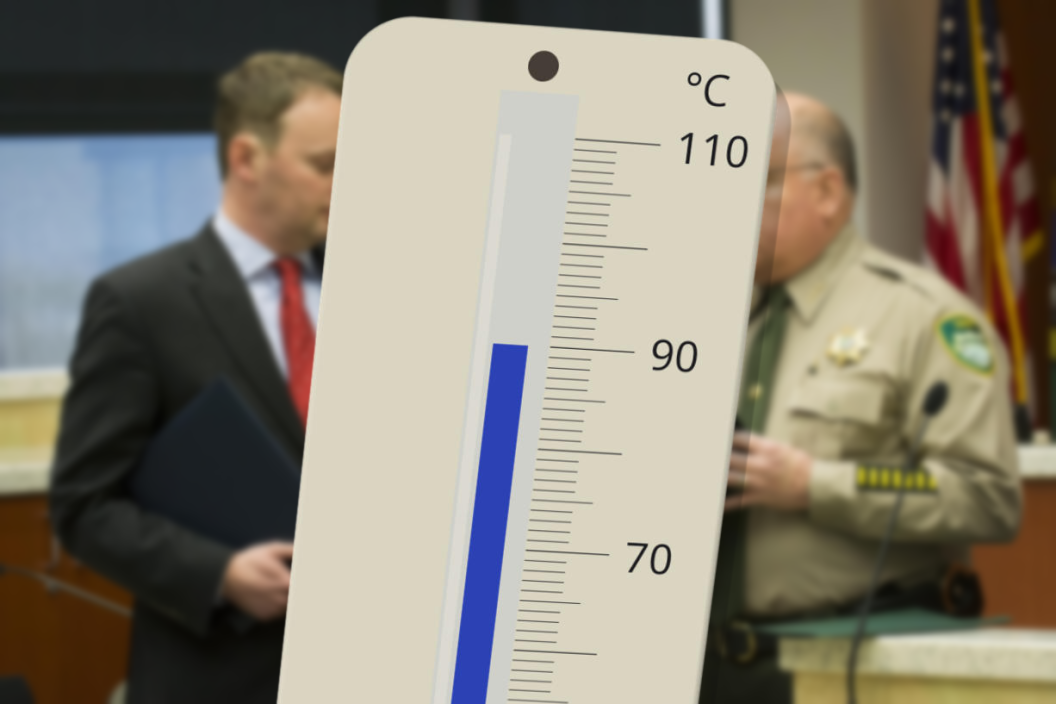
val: 90°C
